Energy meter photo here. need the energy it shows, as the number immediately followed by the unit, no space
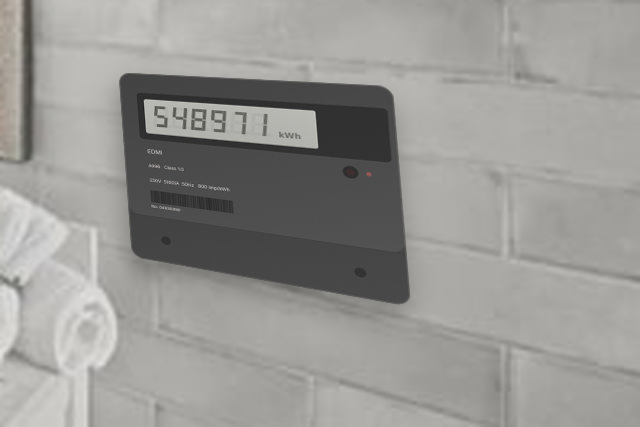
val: 548971kWh
